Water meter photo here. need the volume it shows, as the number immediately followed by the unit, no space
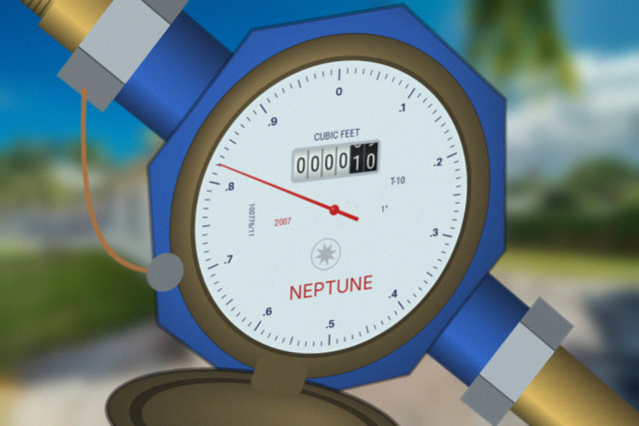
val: 9.82ft³
